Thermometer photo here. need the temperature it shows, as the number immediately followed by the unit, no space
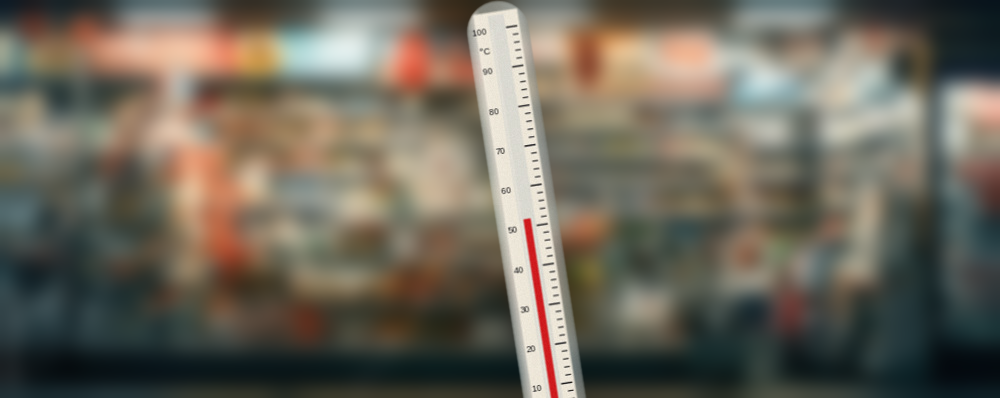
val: 52°C
